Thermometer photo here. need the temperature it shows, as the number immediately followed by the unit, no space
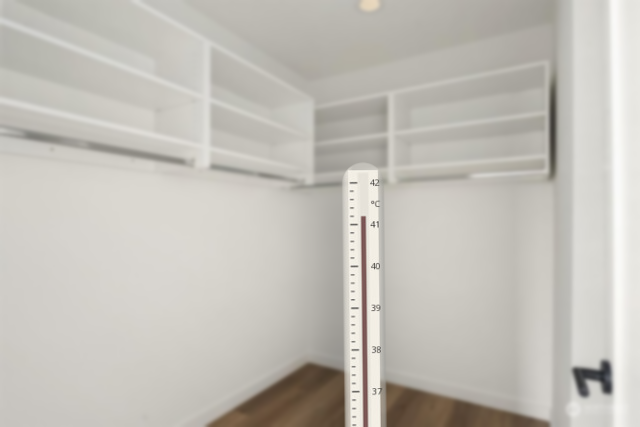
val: 41.2°C
